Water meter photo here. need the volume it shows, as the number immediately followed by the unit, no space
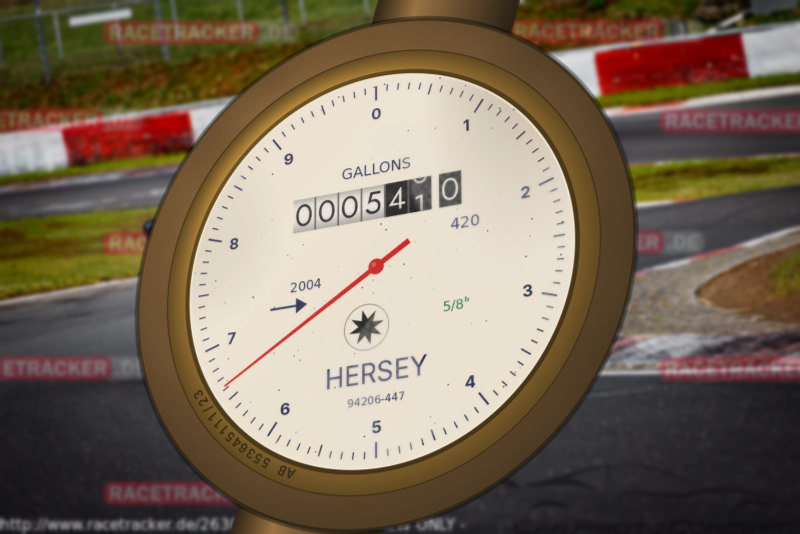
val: 5406.6gal
